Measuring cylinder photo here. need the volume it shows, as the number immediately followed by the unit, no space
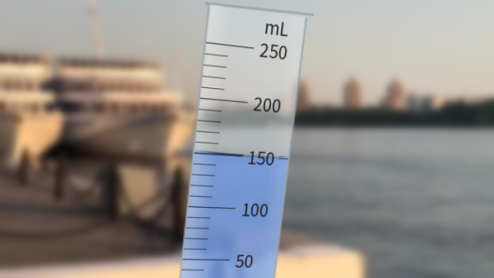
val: 150mL
